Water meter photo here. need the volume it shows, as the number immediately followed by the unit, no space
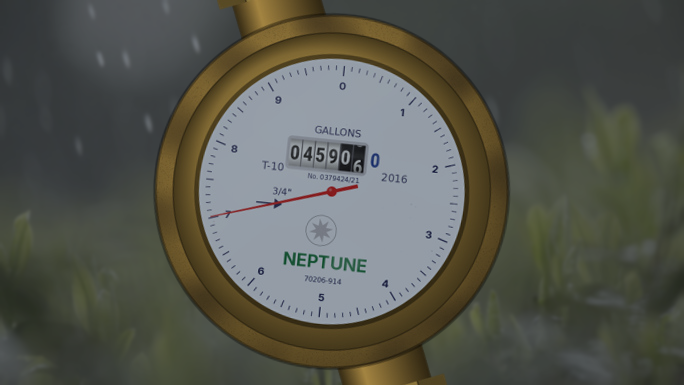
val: 459057.0gal
